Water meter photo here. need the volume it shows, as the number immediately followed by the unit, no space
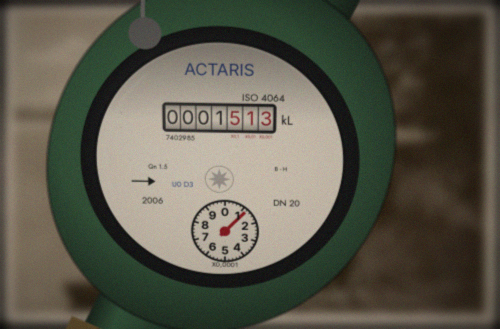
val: 1.5131kL
